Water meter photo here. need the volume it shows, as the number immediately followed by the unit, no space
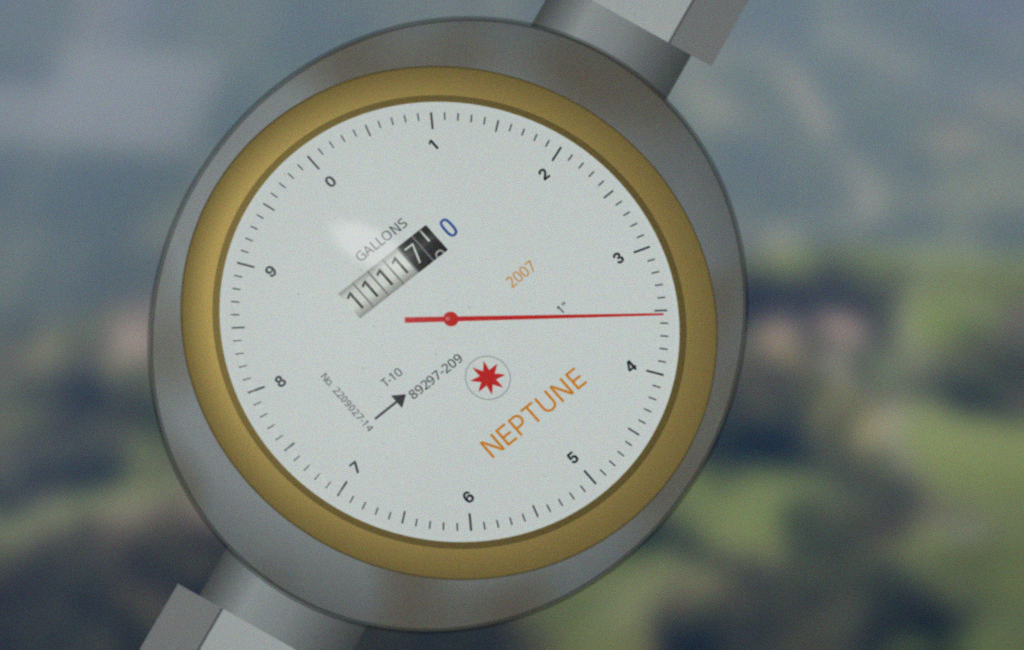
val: 1111713.5gal
